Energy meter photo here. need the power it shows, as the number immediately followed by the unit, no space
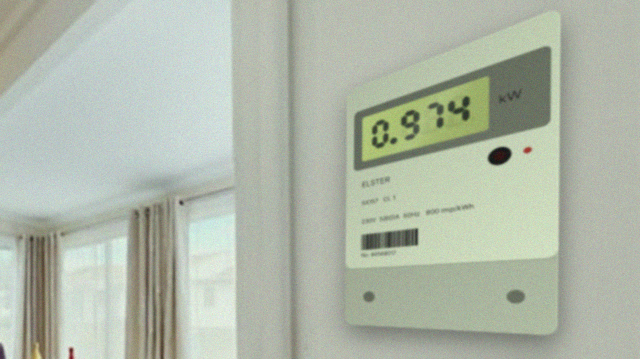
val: 0.974kW
